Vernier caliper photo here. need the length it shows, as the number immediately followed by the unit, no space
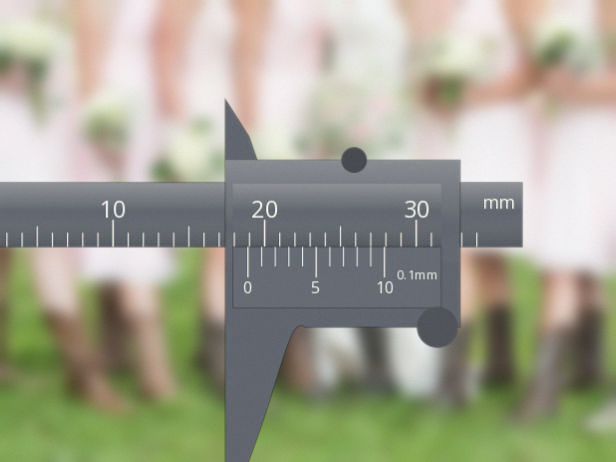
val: 18.9mm
